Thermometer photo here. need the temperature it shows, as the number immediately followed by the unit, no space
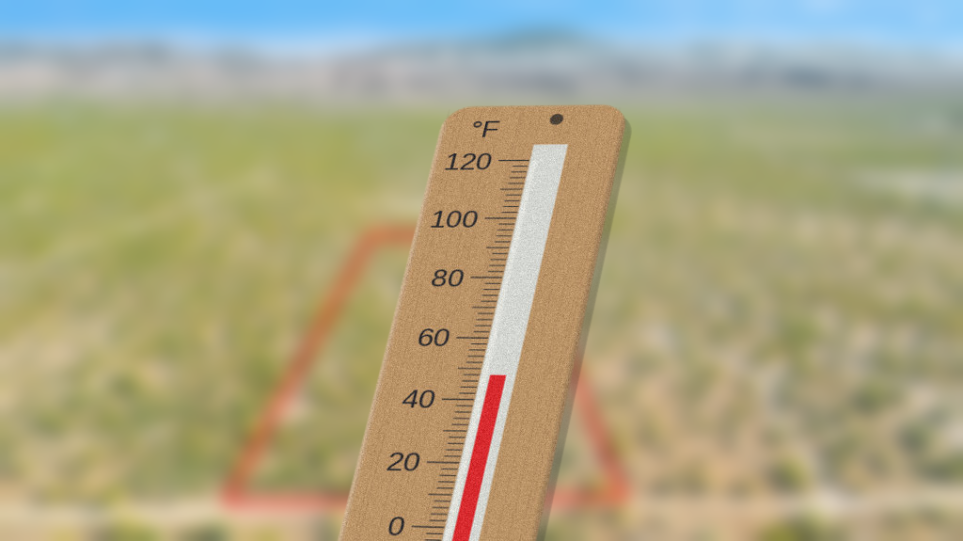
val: 48°F
